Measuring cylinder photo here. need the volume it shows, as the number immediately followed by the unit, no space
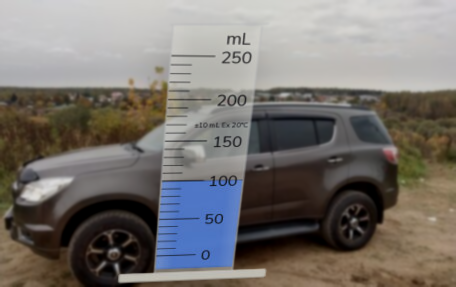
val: 100mL
